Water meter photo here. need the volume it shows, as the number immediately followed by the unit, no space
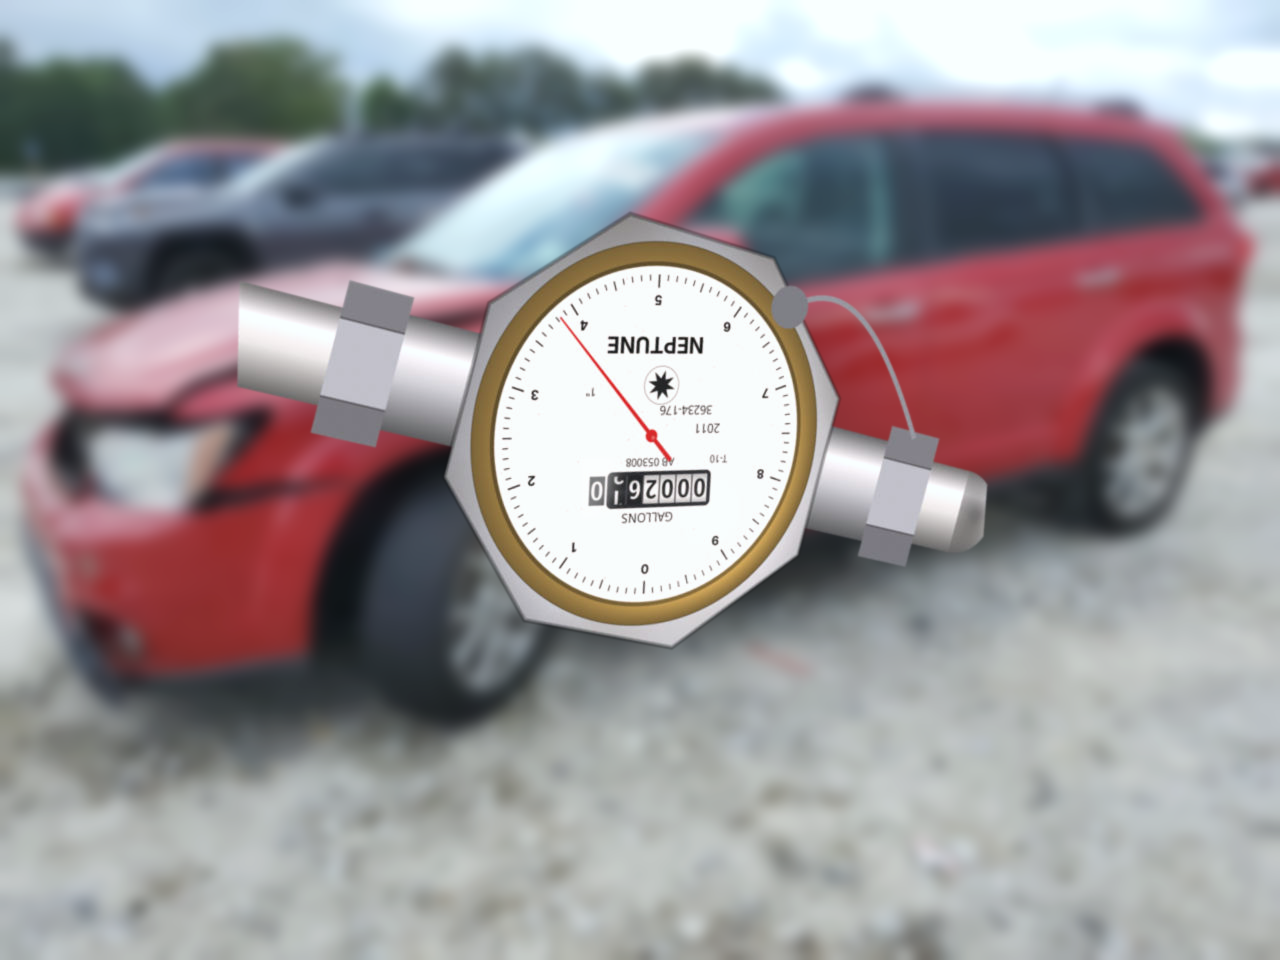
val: 2613.8gal
